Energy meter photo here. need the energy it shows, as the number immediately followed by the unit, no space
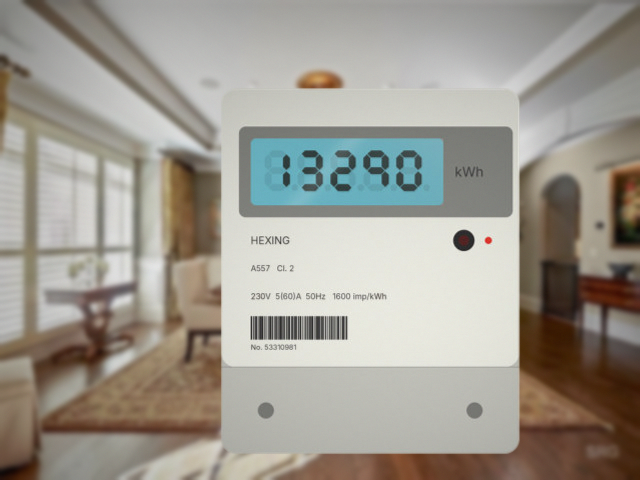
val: 13290kWh
